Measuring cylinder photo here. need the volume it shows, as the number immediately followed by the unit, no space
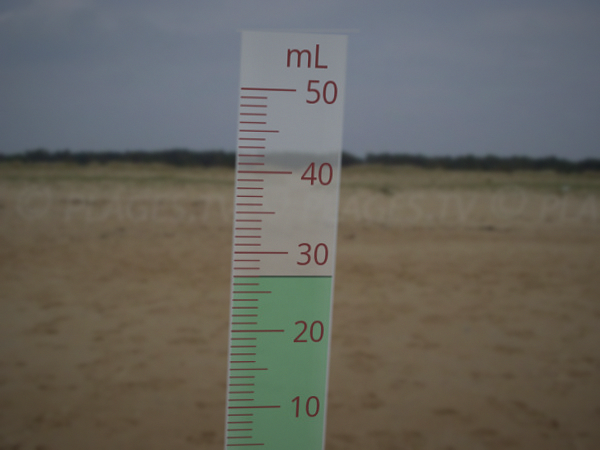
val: 27mL
